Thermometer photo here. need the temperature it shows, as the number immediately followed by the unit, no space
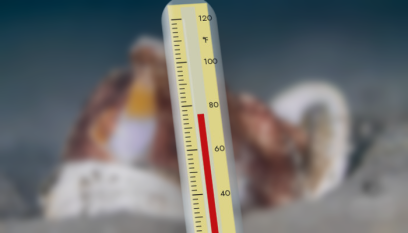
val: 76°F
